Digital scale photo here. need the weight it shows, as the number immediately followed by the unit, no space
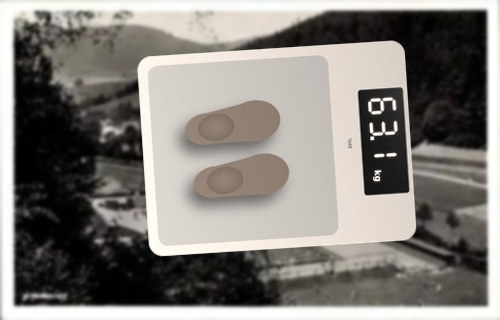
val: 63.1kg
